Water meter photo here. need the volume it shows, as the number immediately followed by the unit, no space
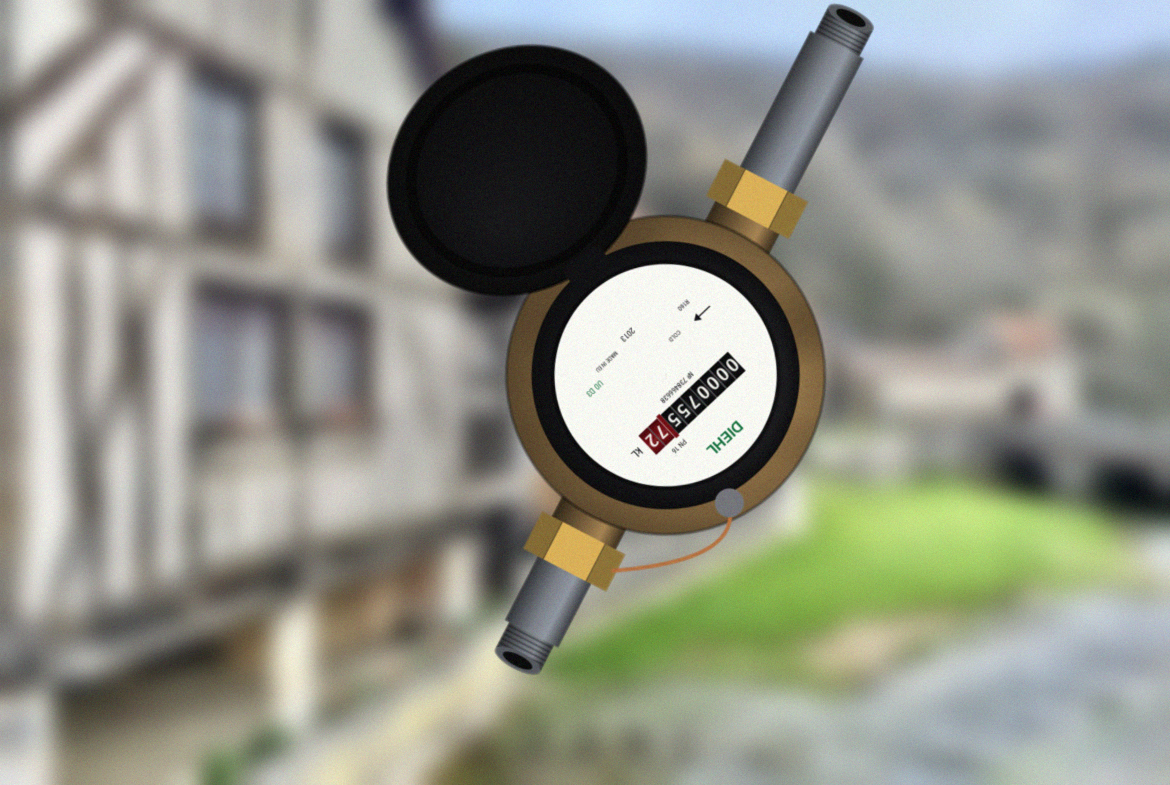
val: 755.72kL
